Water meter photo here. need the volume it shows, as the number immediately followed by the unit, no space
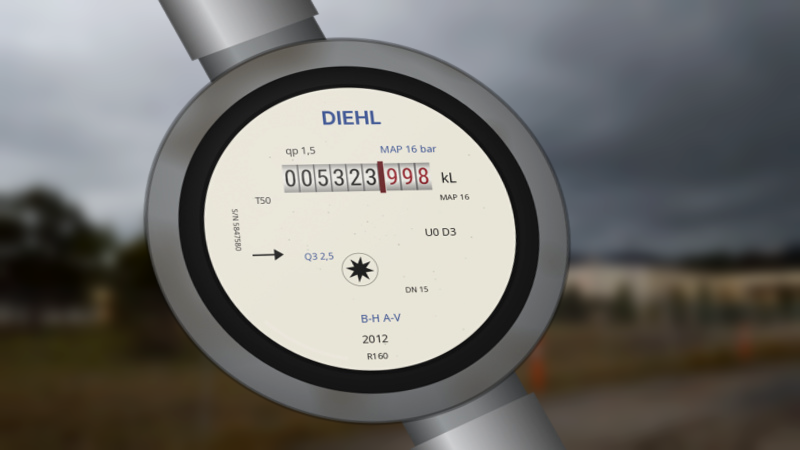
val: 5323.998kL
